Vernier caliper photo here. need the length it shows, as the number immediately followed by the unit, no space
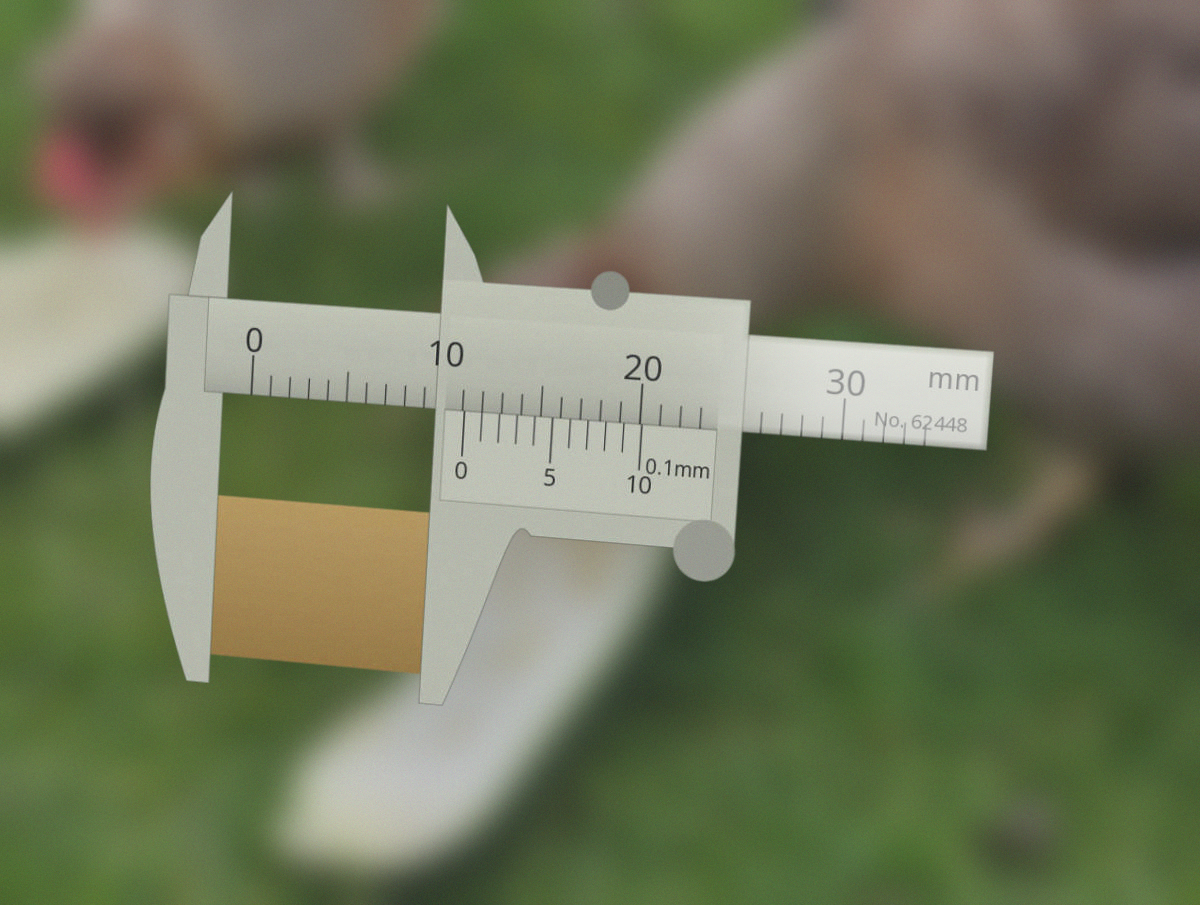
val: 11.1mm
